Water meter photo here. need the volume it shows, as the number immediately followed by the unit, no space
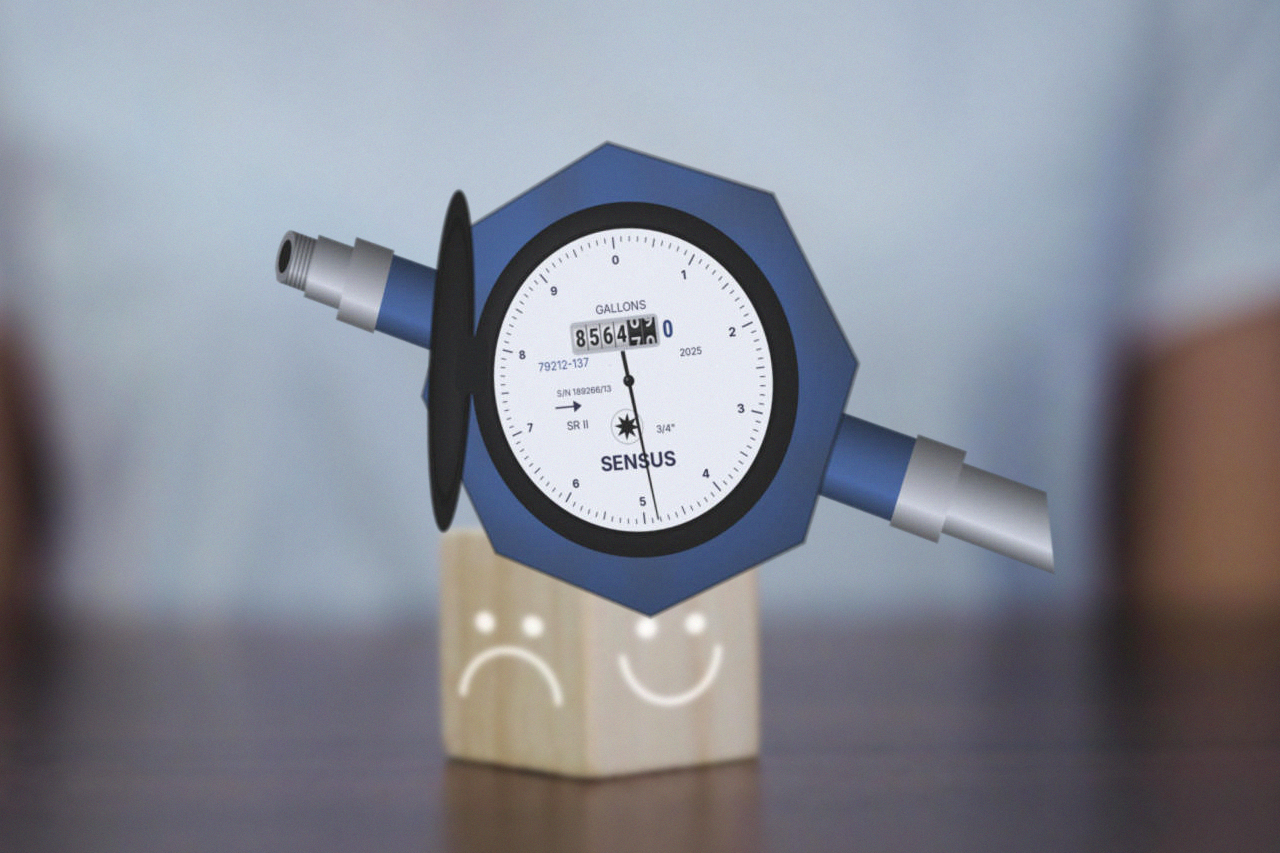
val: 8564694.8gal
